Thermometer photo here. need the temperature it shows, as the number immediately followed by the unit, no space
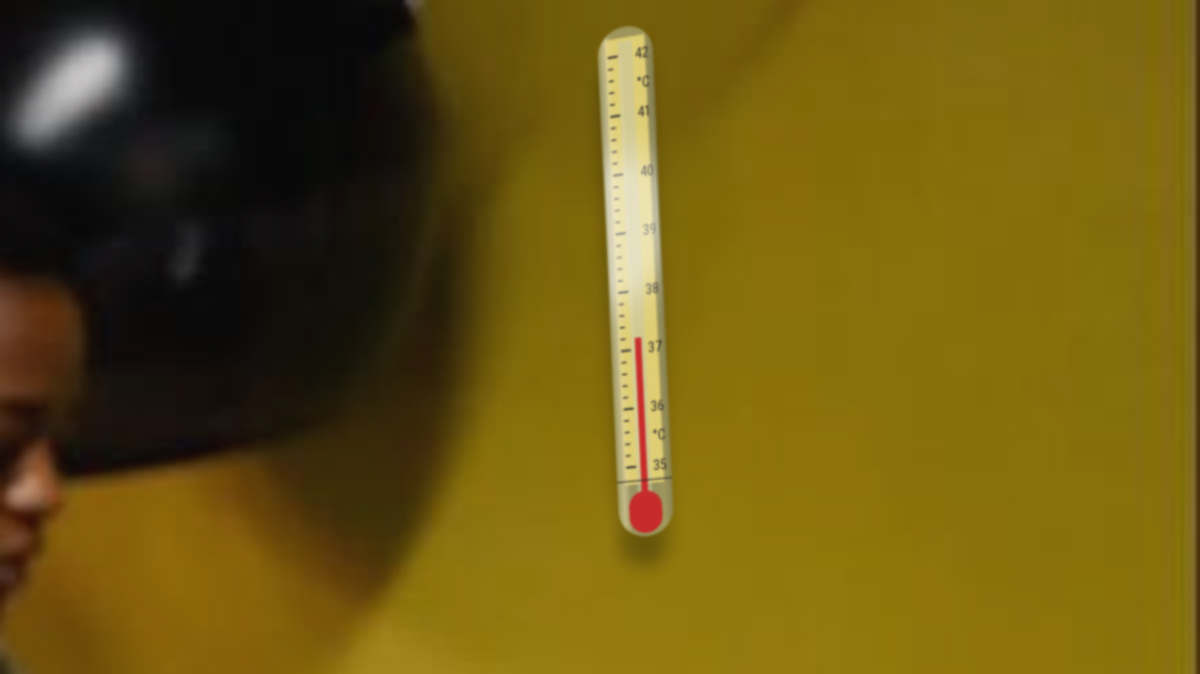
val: 37.2°C
